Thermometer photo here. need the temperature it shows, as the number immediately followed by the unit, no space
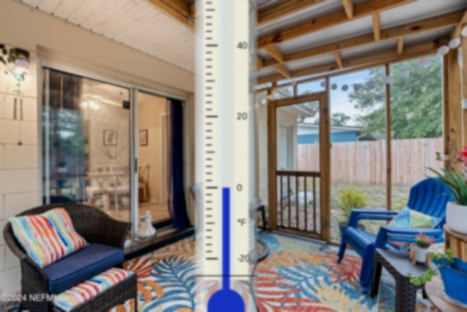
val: 0°F
